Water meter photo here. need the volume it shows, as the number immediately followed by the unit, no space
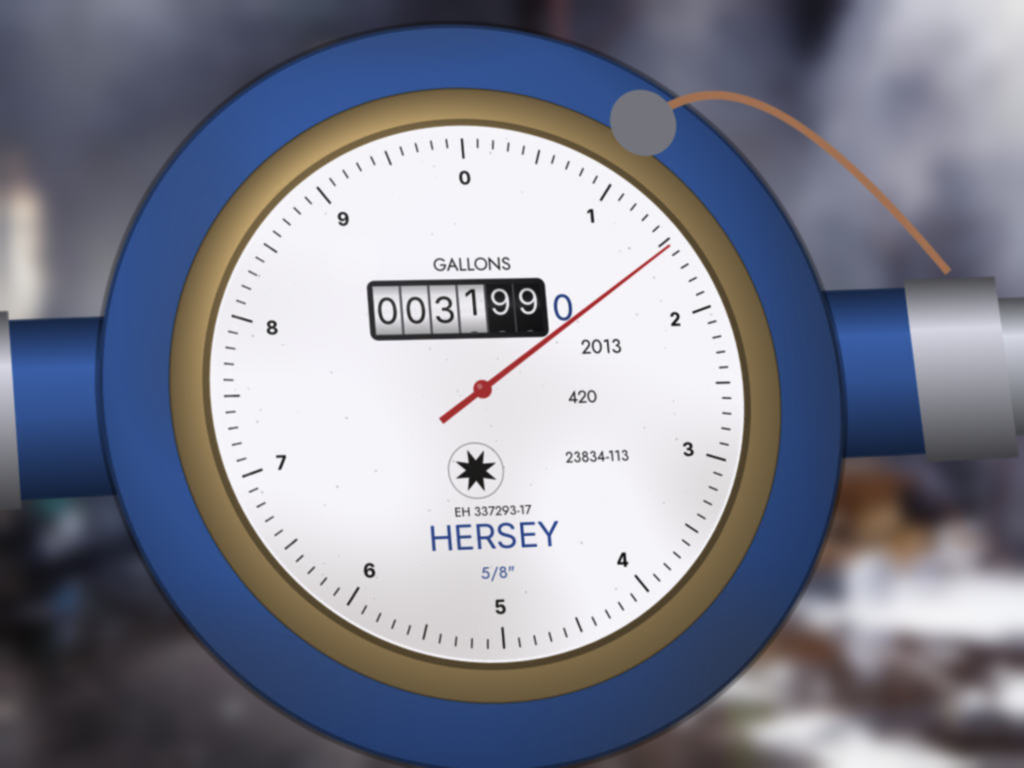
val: 31991.5gal
